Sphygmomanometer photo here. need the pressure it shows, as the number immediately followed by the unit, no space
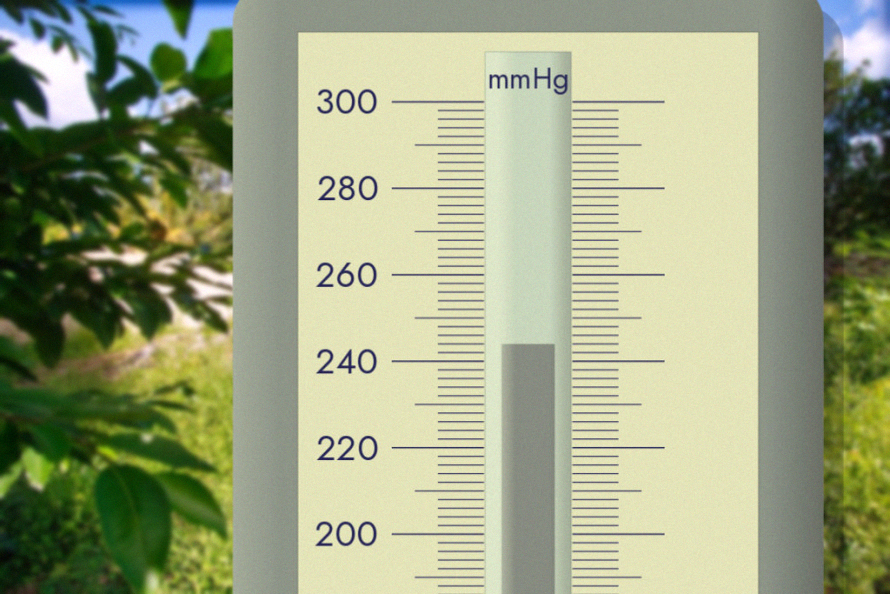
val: 244mmHg
